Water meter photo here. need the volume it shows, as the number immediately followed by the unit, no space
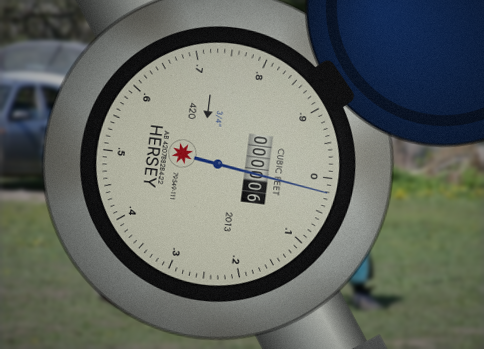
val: 6.02ft³
